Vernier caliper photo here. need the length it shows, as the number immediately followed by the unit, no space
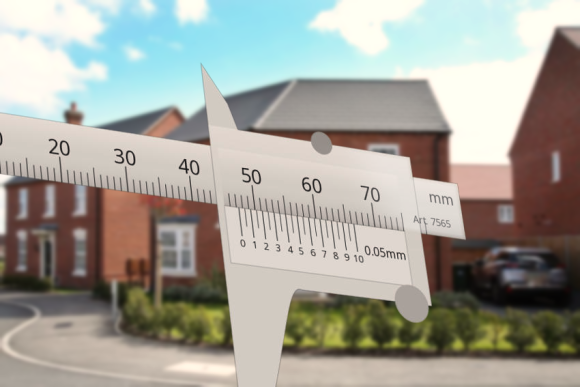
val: 47.4mm
